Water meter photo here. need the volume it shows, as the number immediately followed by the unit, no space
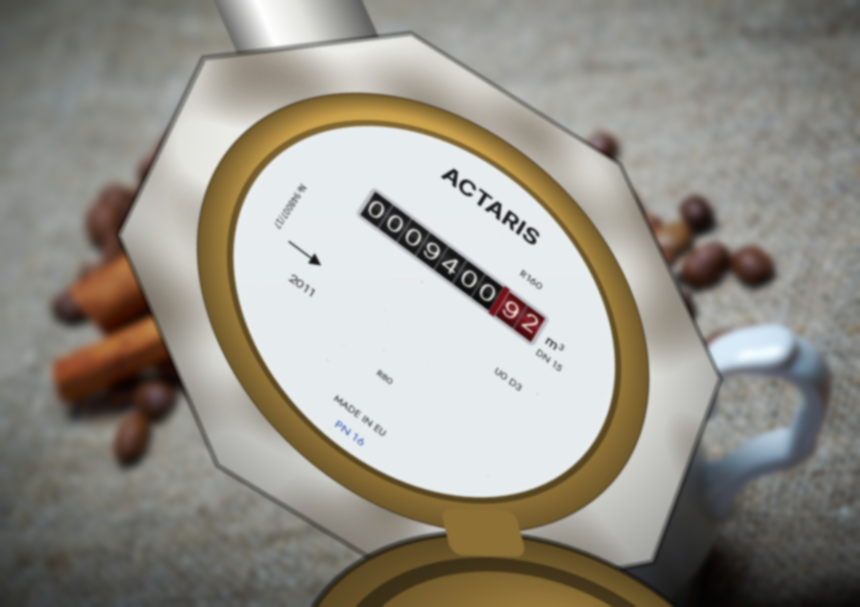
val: 9400.92m³
